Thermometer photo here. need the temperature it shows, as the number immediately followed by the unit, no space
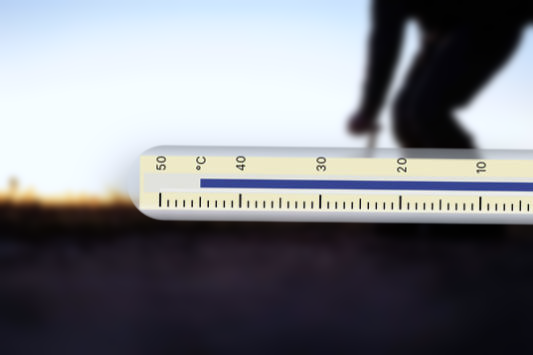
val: 45°C
